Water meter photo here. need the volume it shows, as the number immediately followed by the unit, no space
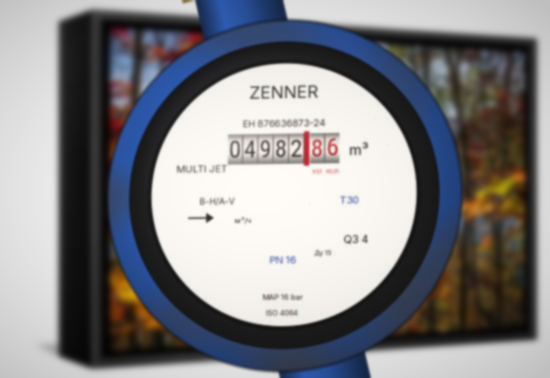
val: 4982.86m³
